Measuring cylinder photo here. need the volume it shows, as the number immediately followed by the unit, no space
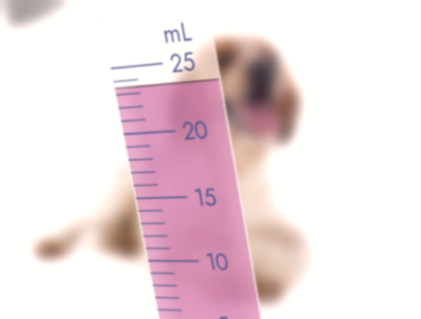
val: 23.5mL
